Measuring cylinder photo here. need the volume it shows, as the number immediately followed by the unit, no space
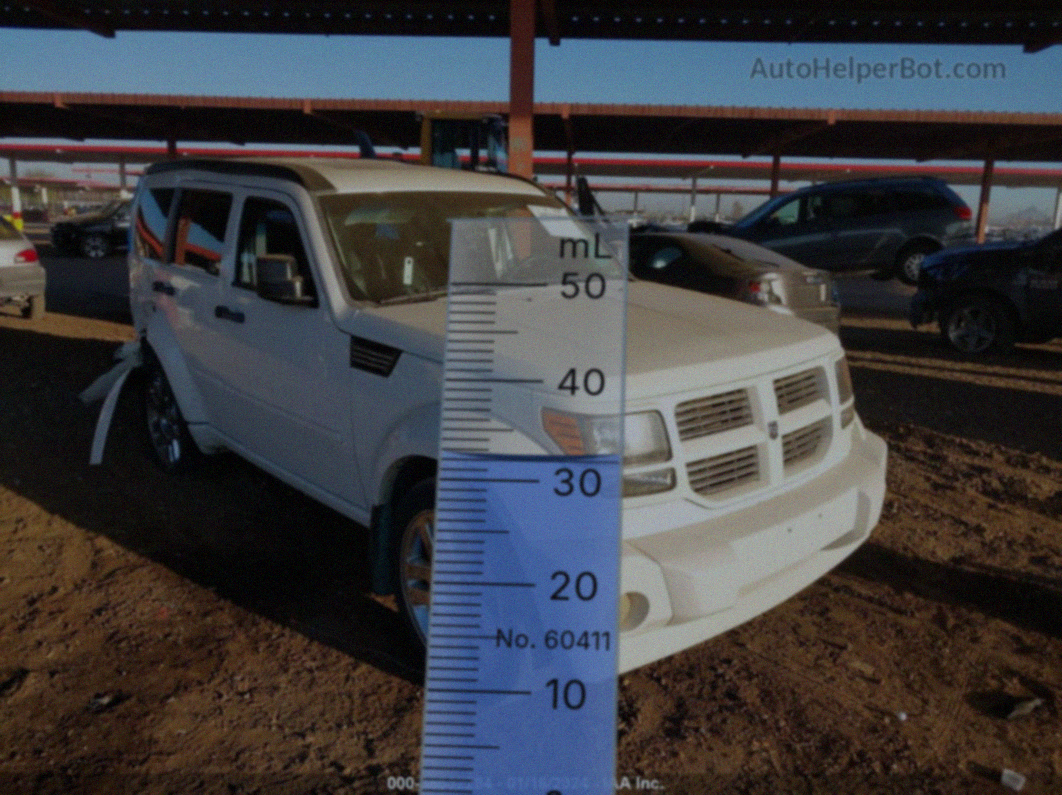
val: 32mL
